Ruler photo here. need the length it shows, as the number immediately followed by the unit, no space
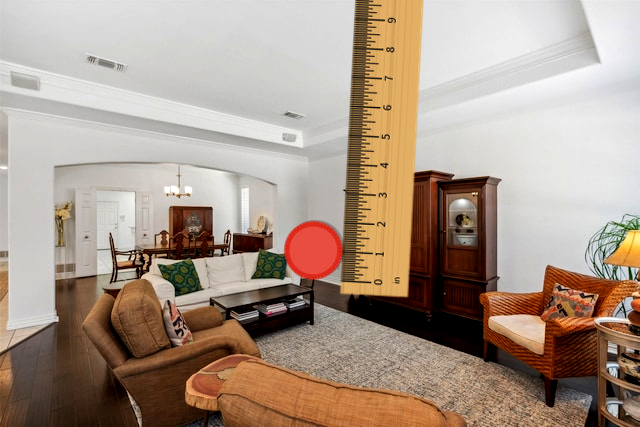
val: 2in
